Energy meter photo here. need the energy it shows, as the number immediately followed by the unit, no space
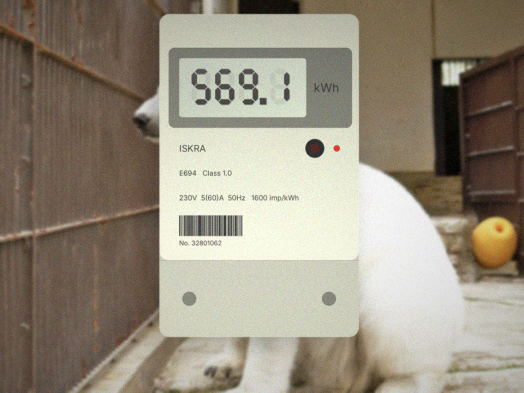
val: 569.1kWh
